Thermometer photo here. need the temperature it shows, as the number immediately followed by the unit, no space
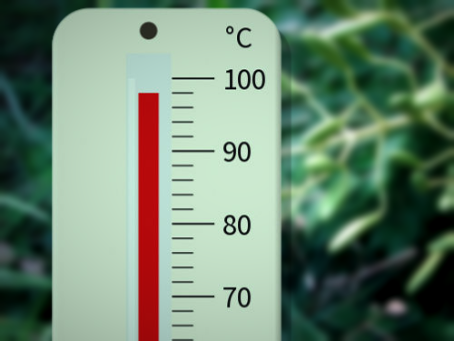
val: 98°C
